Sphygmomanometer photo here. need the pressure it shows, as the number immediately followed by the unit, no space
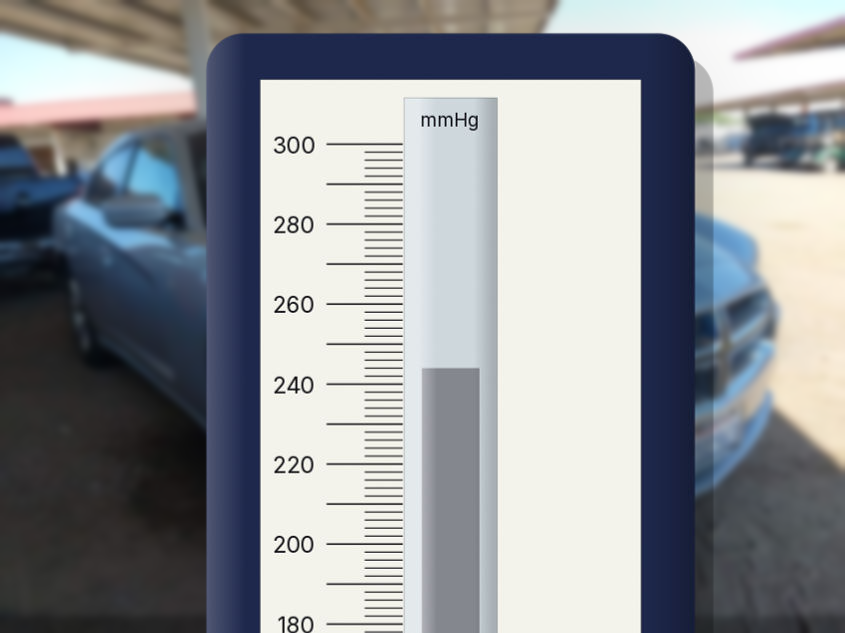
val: 244mmHg
